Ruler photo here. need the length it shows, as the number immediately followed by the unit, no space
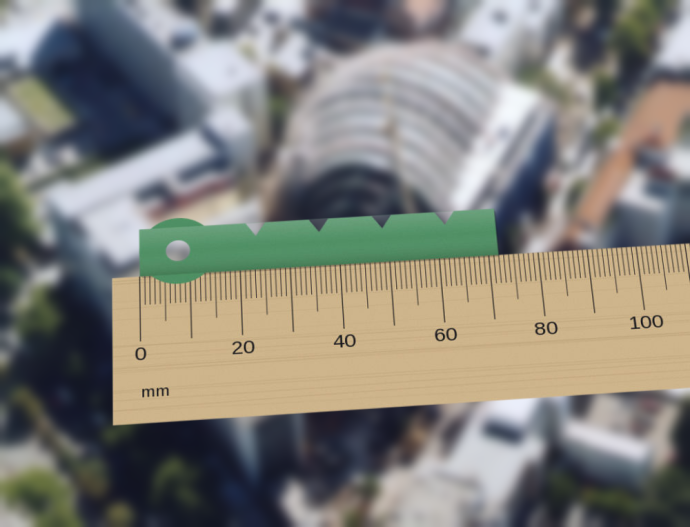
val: 72mm
